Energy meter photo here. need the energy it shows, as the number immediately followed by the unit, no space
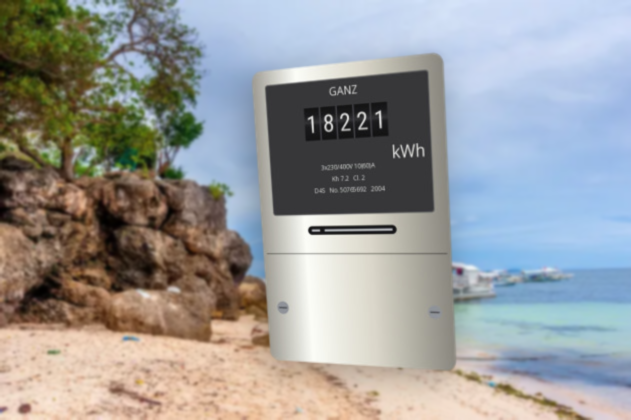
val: 18221kWh
